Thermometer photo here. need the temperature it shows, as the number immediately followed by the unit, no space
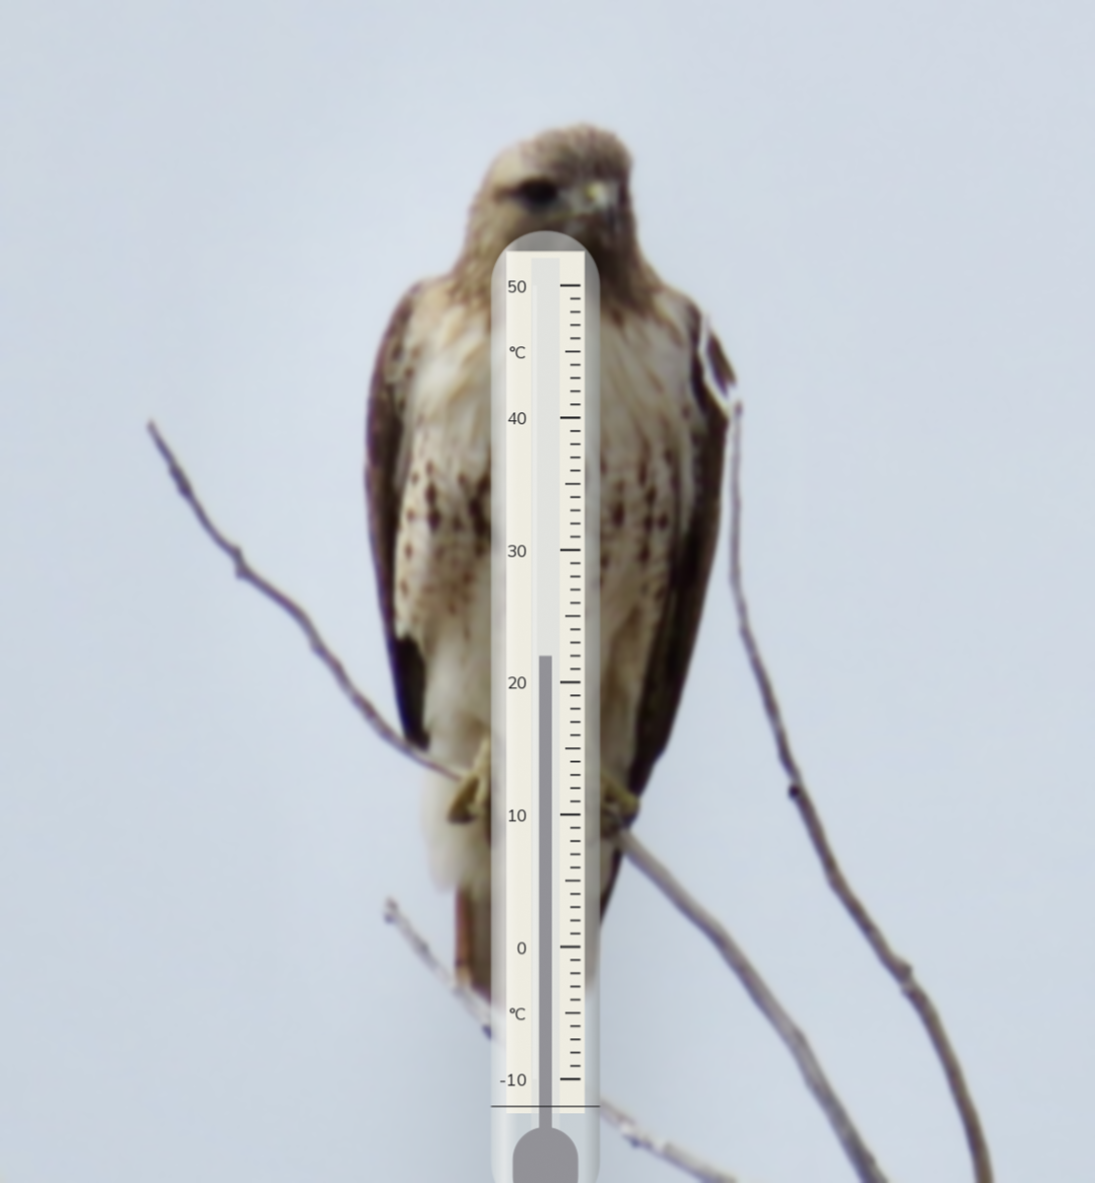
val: 22°C
